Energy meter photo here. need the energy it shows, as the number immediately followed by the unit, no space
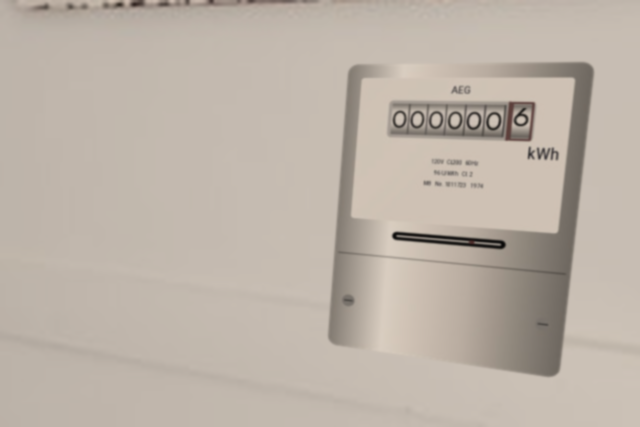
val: 0.6kWh
